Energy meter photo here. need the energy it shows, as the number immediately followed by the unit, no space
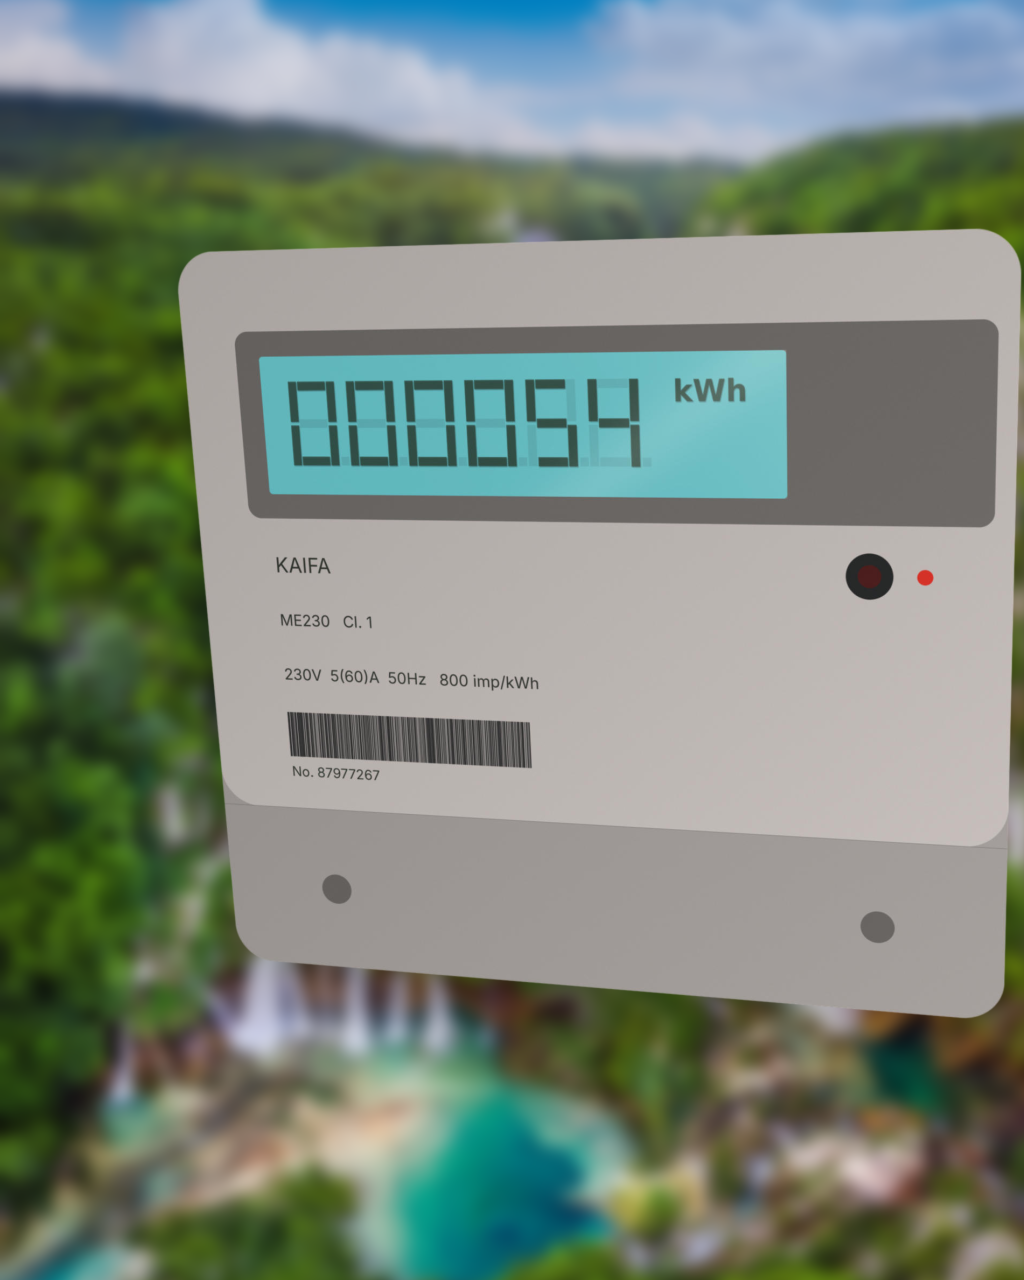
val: 54kWh
